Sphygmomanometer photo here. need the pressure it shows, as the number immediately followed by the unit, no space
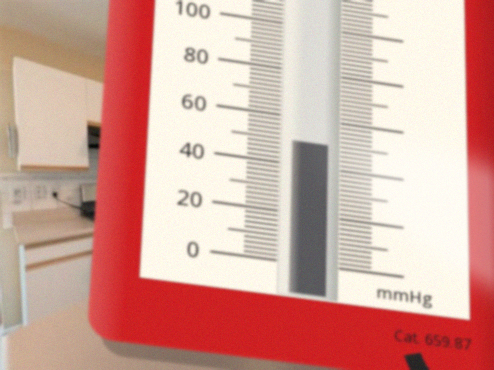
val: 50mmHg
